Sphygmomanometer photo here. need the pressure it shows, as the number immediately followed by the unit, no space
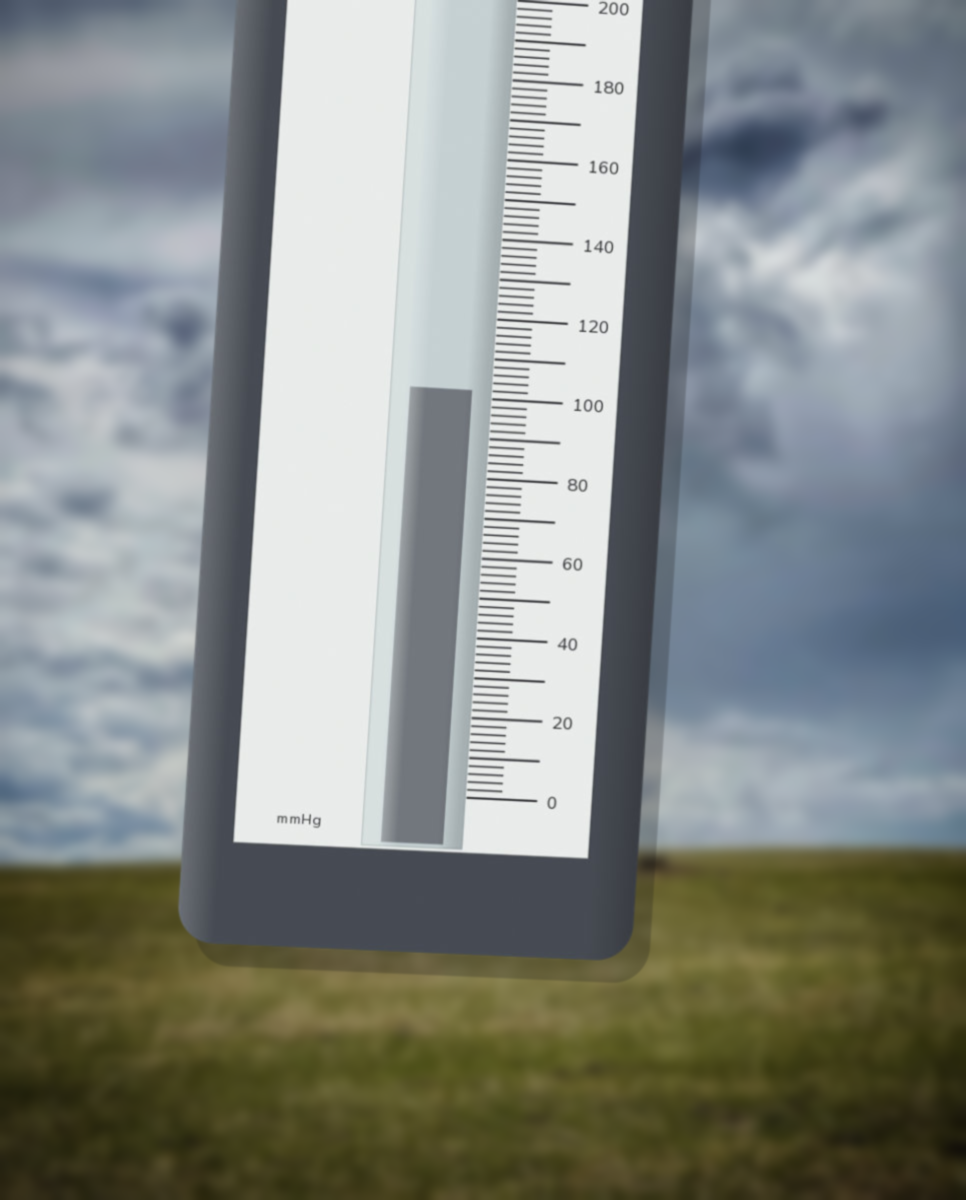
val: 102mmHg
